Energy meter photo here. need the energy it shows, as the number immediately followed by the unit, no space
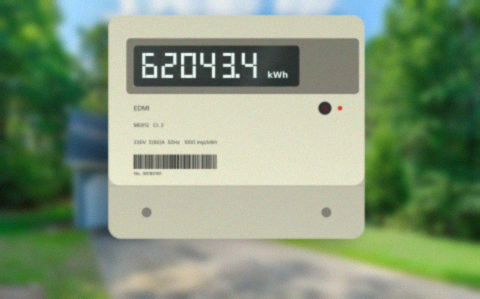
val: 62043.4kWh
